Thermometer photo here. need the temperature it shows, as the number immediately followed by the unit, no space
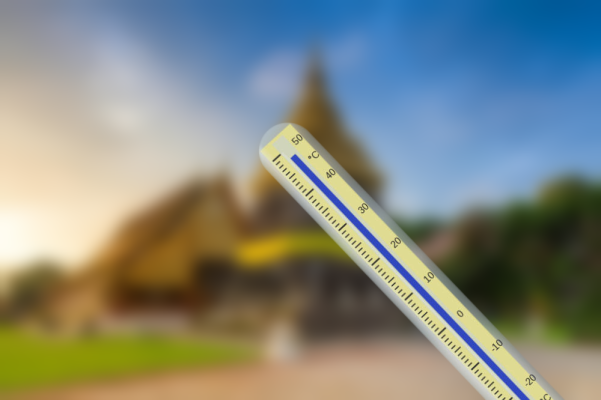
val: 48°C
